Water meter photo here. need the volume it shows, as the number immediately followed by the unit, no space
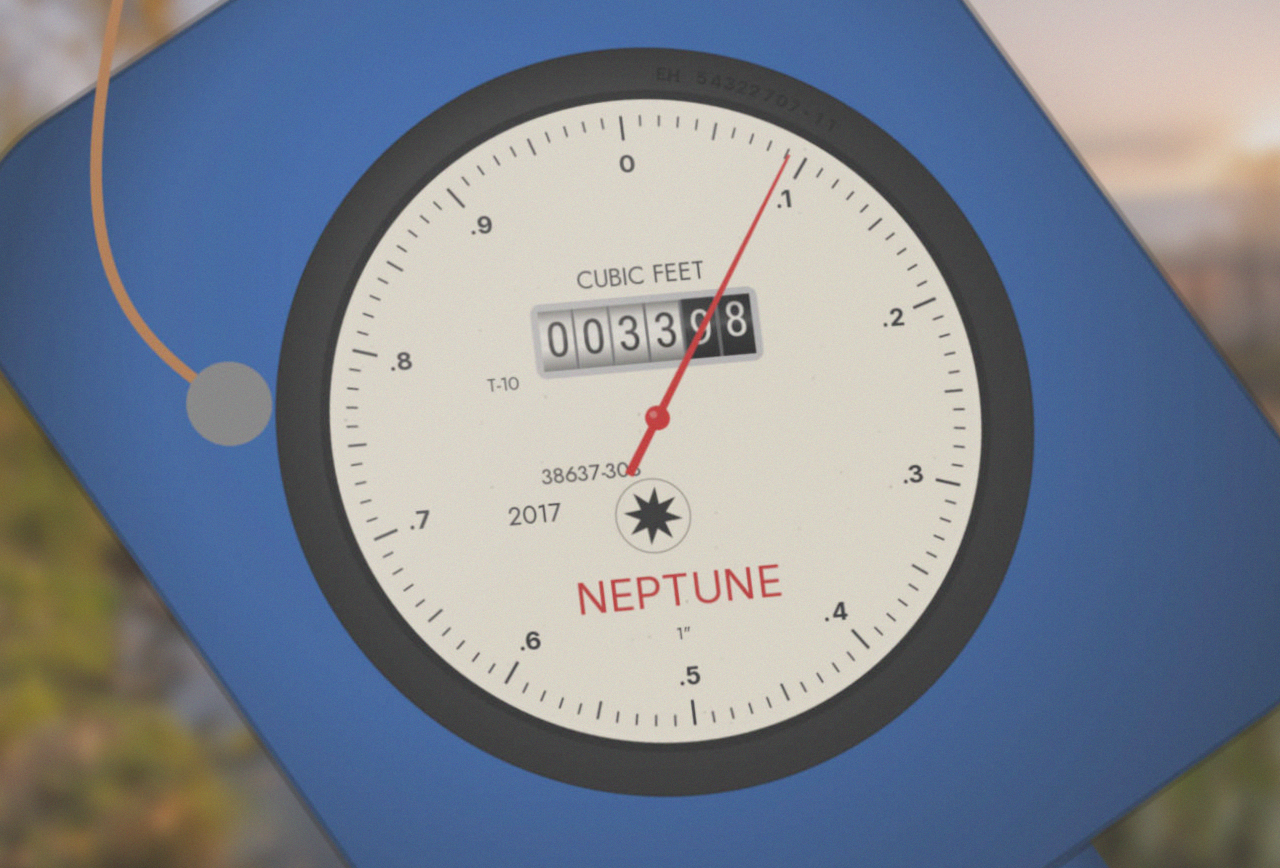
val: 3398.09ft³
